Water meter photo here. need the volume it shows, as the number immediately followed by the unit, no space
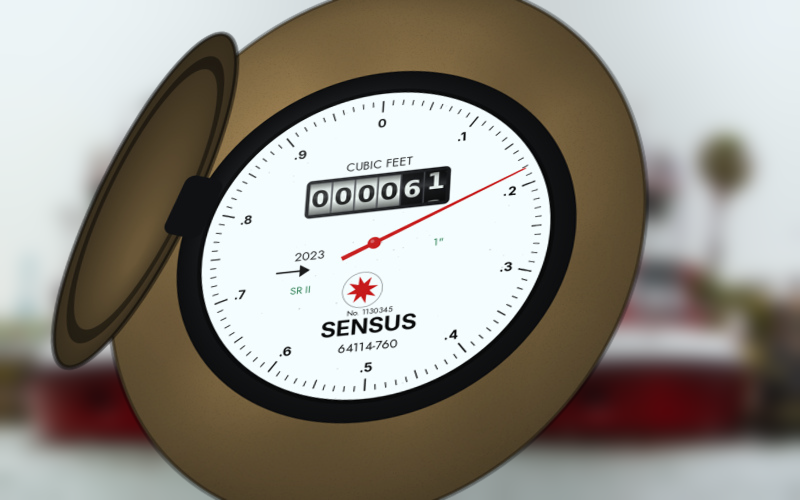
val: 61.18ft³
